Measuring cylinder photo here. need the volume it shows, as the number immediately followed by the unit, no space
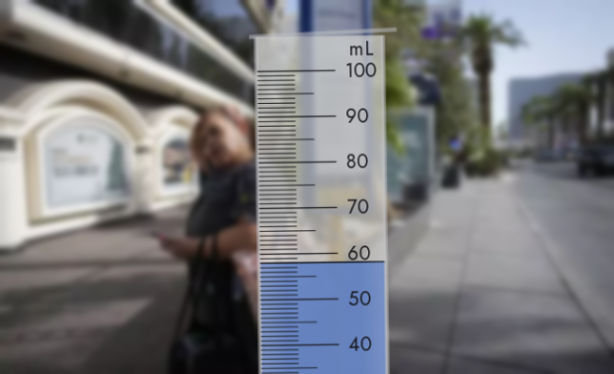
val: 58mL
